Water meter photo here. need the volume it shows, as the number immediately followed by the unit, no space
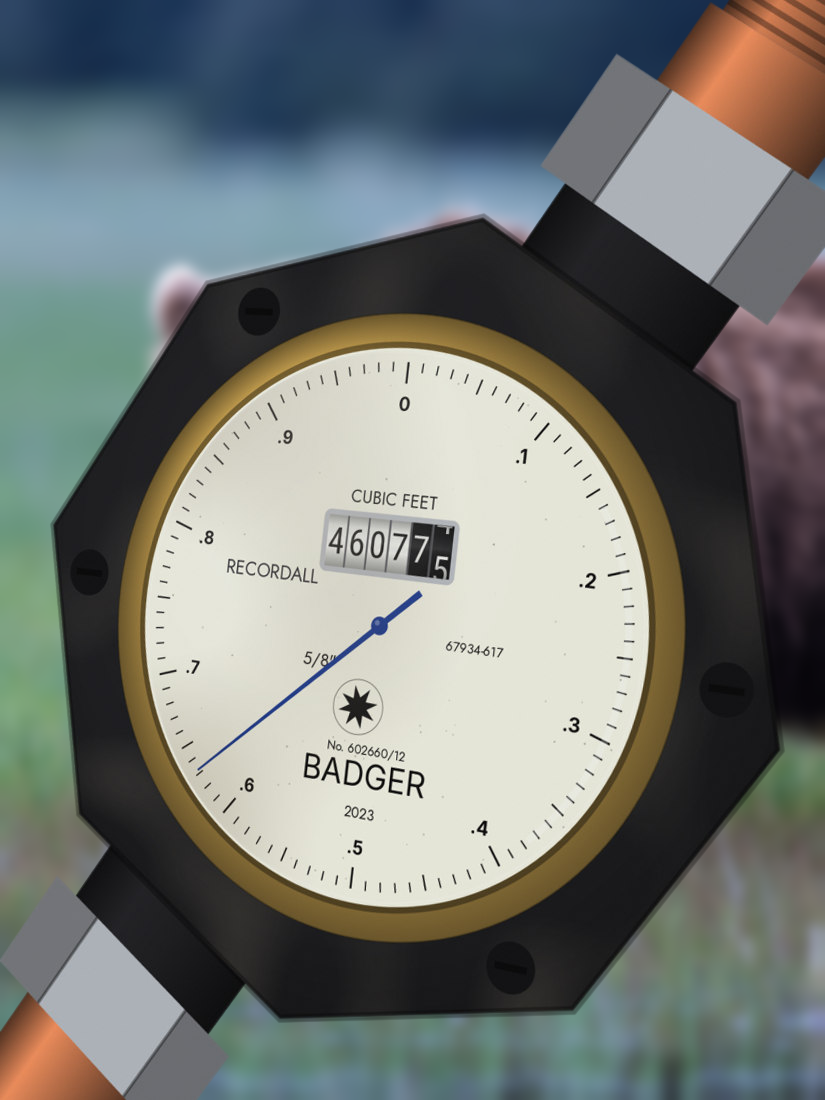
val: 460774.63ft³
